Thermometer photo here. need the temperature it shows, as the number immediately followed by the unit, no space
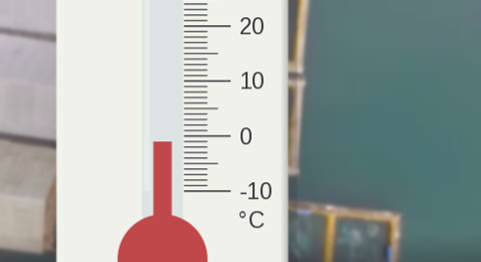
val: -1°C
